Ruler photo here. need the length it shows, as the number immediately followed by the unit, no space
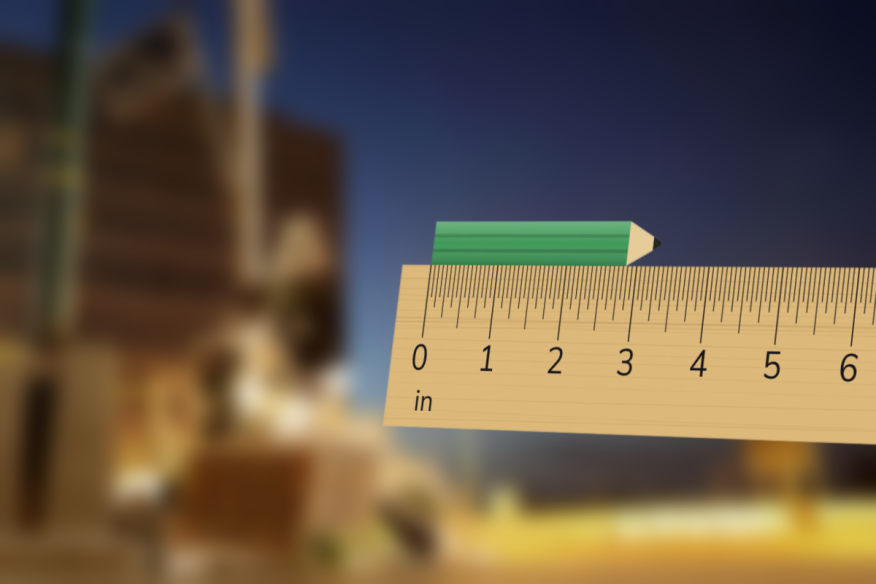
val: 3.3125in
